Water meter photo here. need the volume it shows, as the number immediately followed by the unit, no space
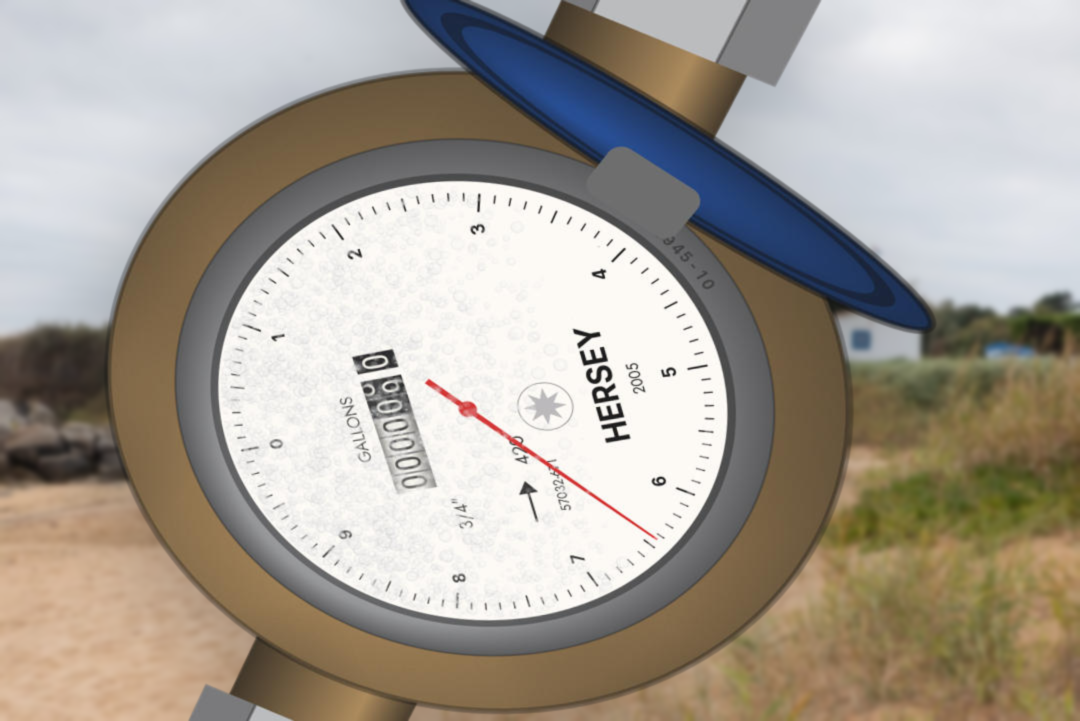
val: 86.4gal
